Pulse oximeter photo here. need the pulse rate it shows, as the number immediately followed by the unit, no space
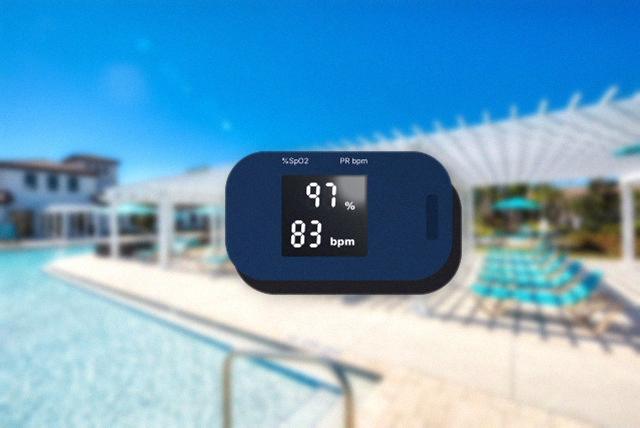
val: 83bpm
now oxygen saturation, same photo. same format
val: 97%
